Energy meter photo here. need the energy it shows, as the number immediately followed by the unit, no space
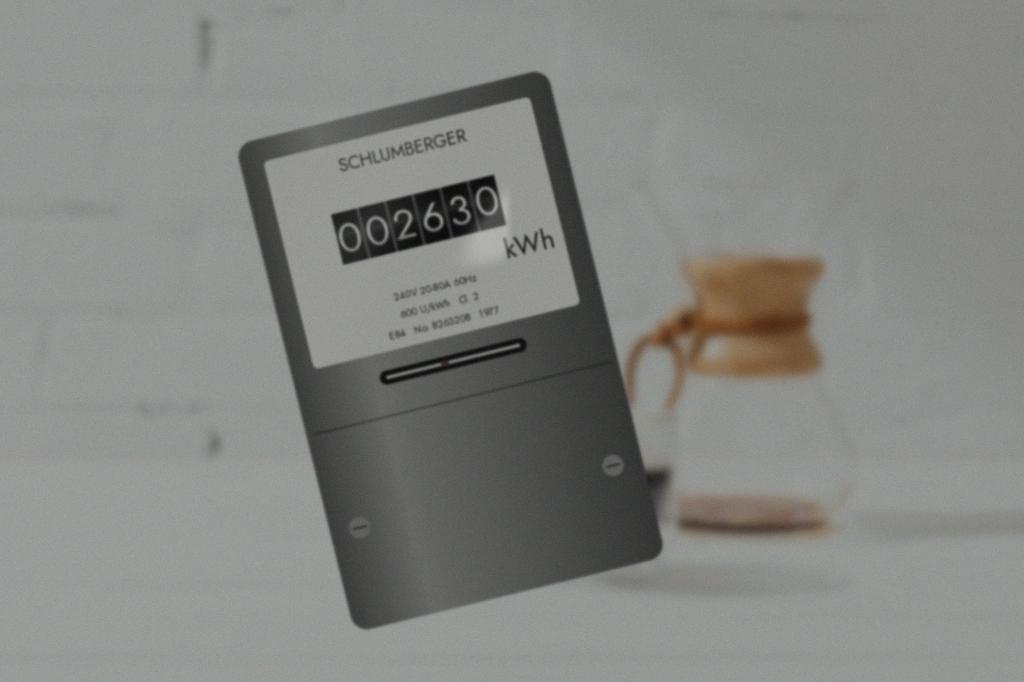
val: 2630kWh
